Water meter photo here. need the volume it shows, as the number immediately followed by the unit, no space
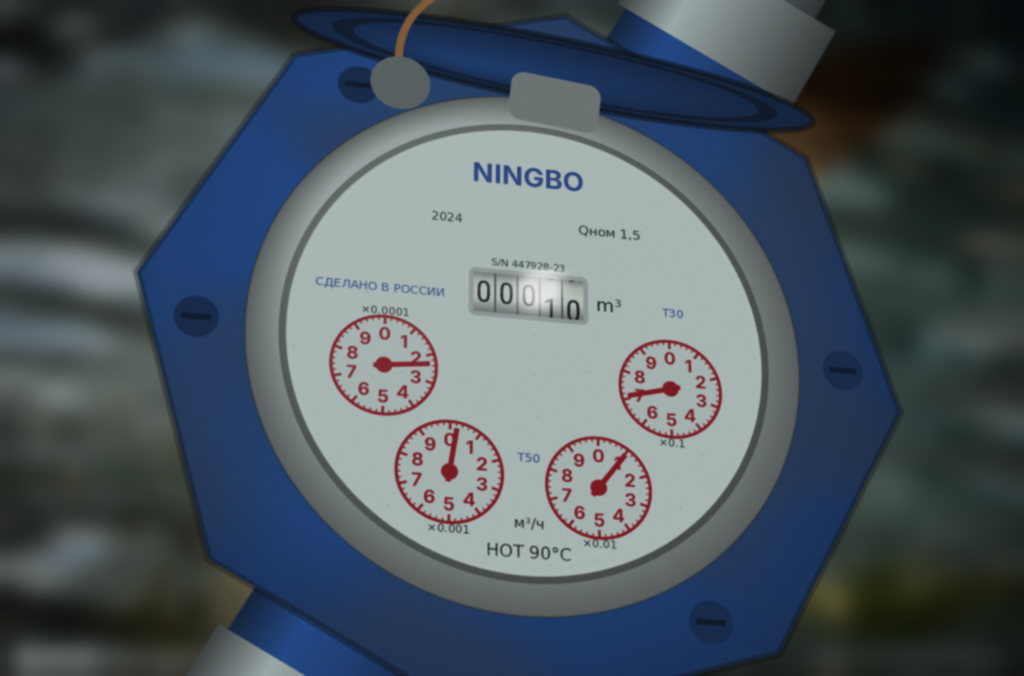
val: 9.7102m³
